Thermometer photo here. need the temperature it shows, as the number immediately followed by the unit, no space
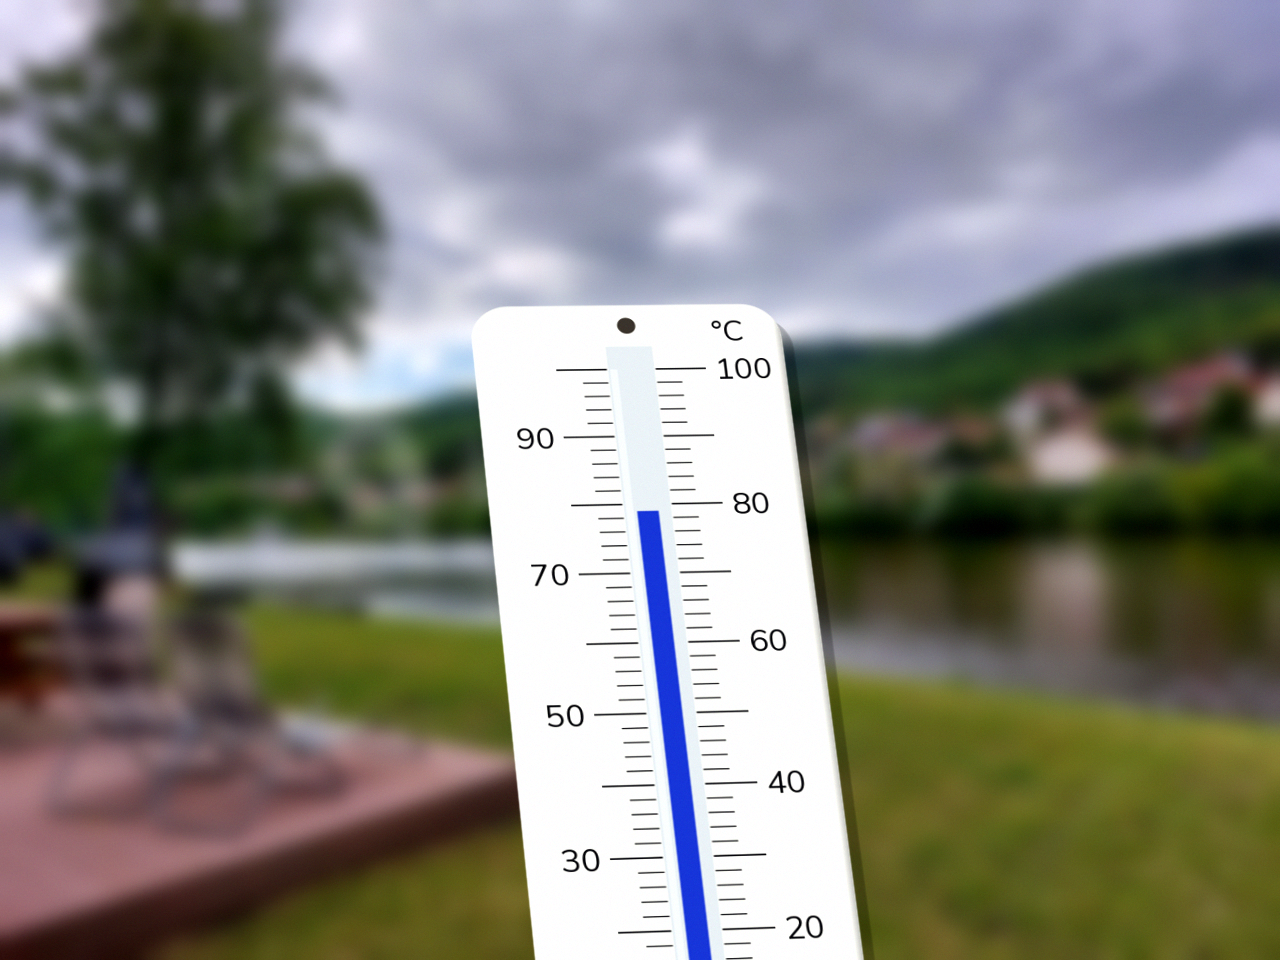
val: 79°C
